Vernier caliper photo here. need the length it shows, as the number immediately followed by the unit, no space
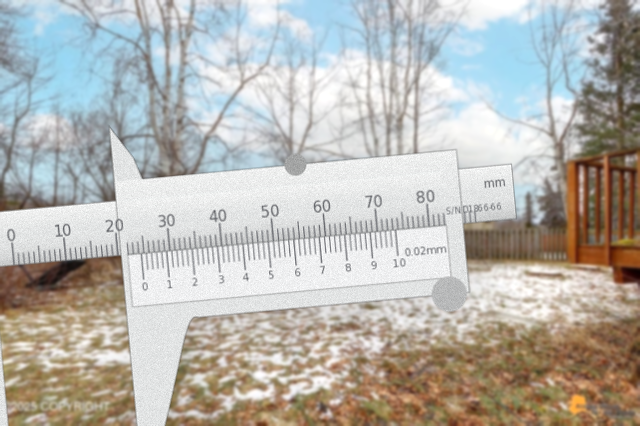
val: 24.5mm
